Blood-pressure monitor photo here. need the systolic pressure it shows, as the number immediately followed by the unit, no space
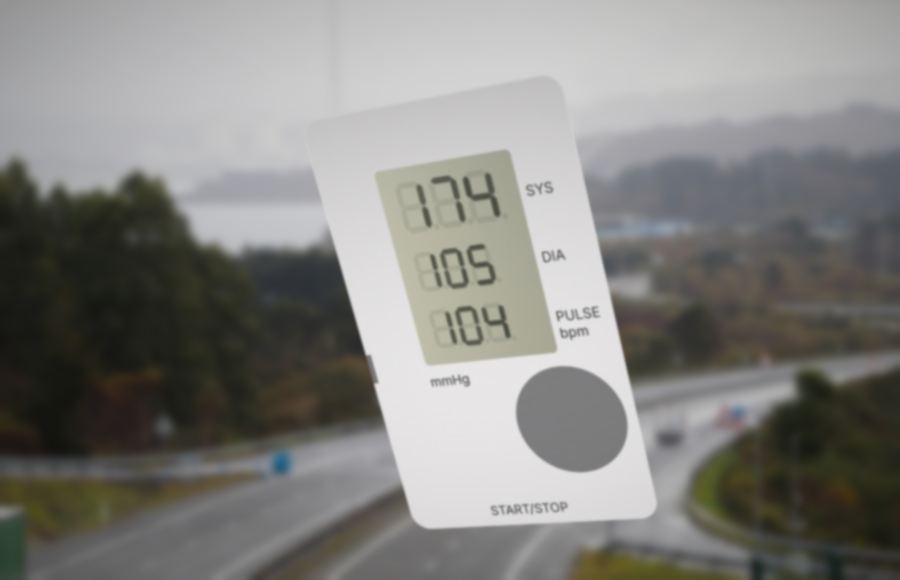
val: 174mmHg
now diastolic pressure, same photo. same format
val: 105mmHg
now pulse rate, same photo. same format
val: 104bpm
